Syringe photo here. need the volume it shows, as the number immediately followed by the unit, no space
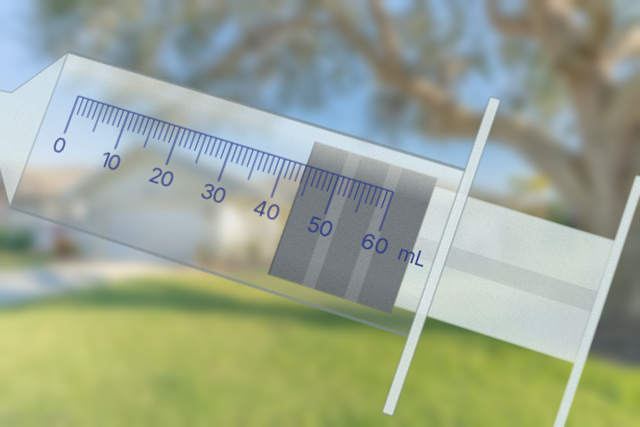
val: 44mL
